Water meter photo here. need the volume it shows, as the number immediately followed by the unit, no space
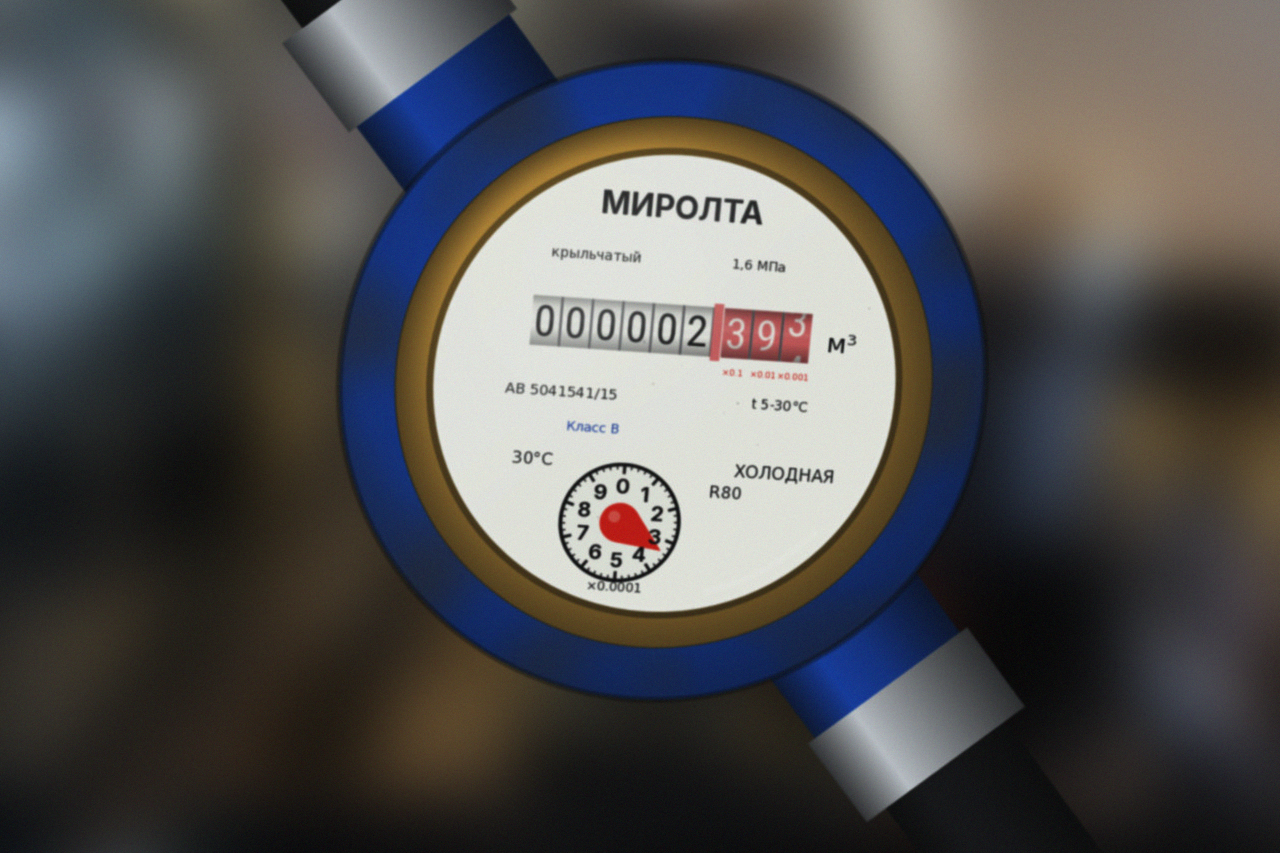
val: 2.3933m³
